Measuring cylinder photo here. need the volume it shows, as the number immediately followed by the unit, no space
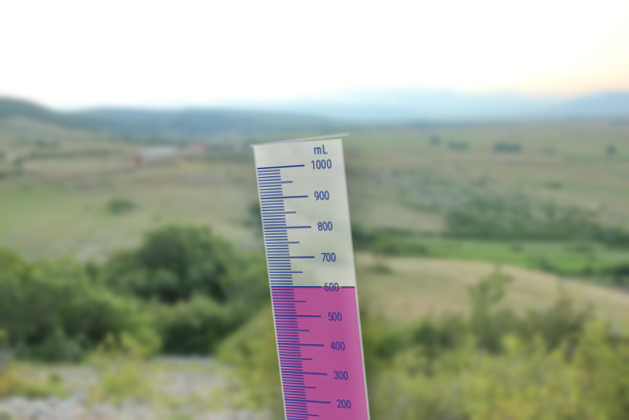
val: 600mL
